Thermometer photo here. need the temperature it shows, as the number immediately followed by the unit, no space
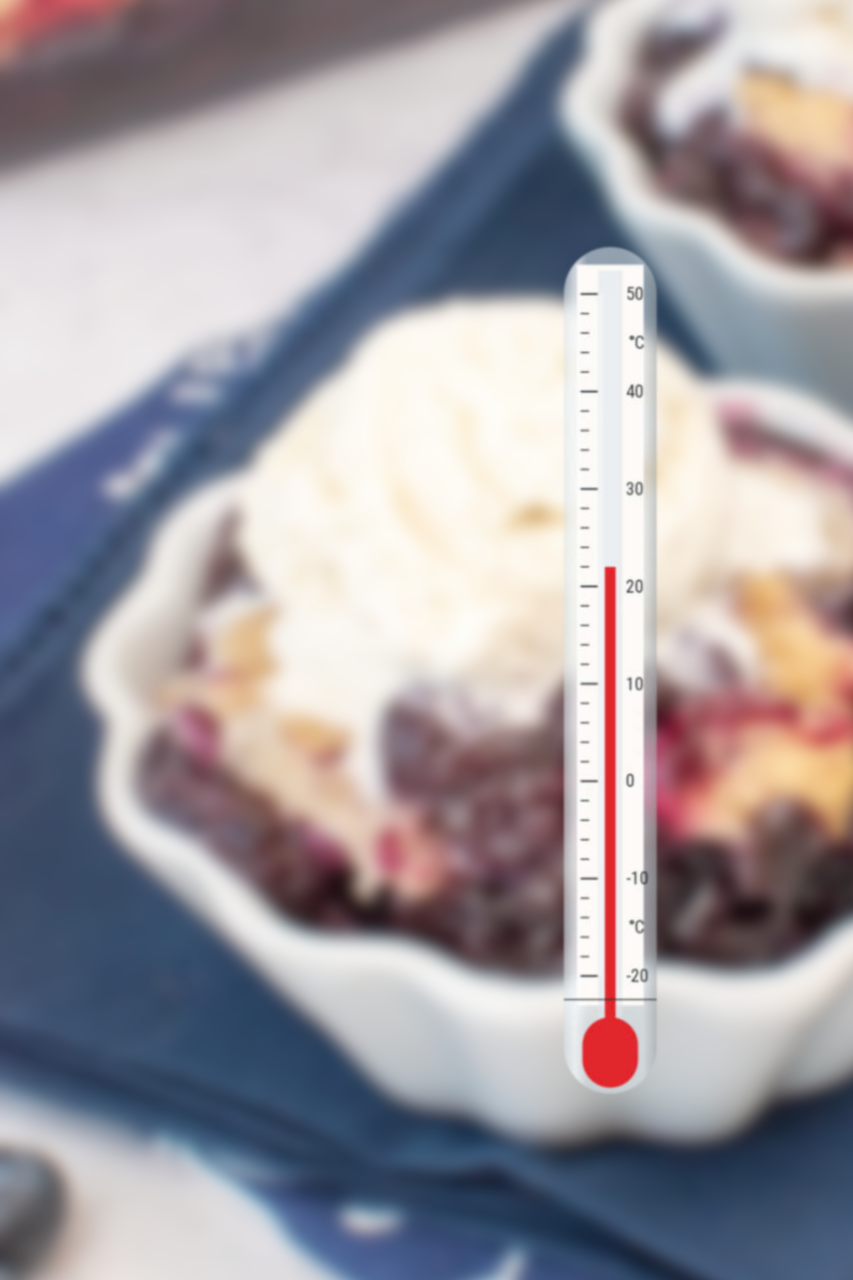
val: 22°C
